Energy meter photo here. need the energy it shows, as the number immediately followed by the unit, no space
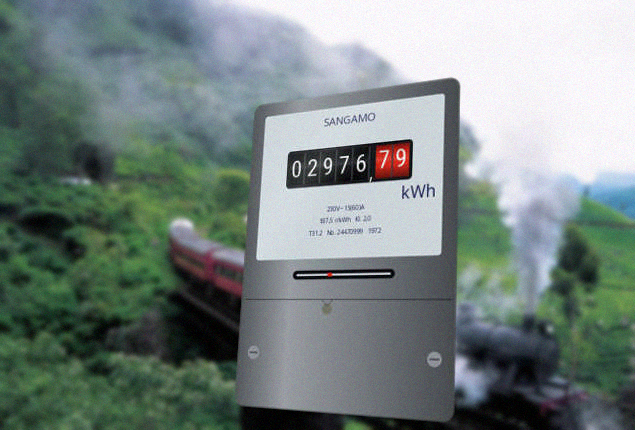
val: 2976.79kWh
